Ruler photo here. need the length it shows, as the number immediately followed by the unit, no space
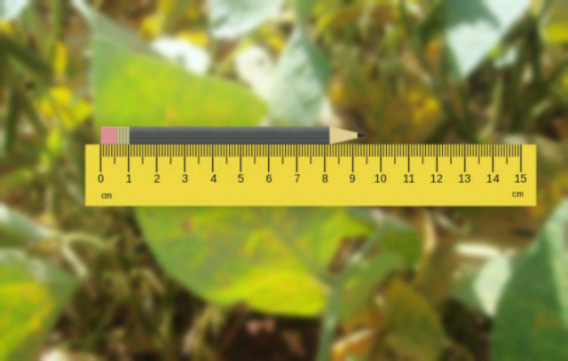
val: 9.5cm
